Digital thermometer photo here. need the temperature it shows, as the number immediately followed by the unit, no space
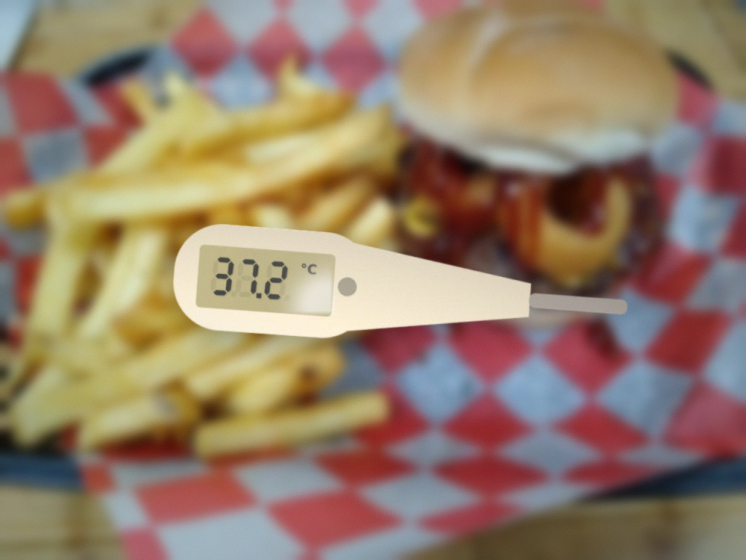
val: 37.2°C
